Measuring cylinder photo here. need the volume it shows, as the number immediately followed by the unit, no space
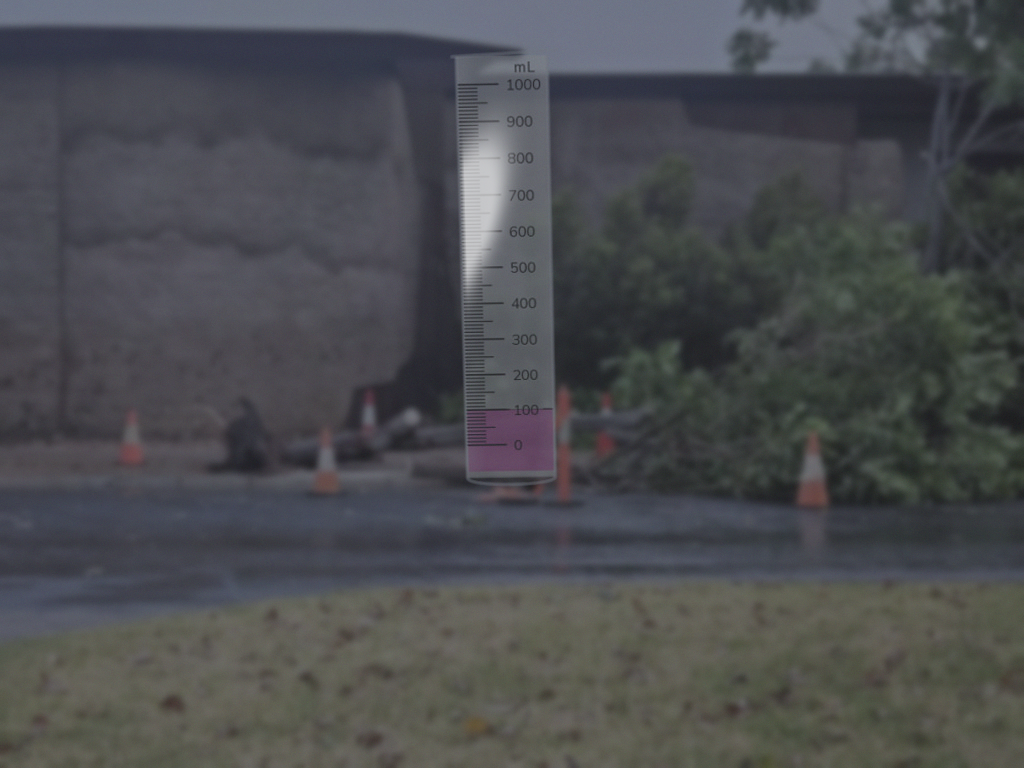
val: 100mL
